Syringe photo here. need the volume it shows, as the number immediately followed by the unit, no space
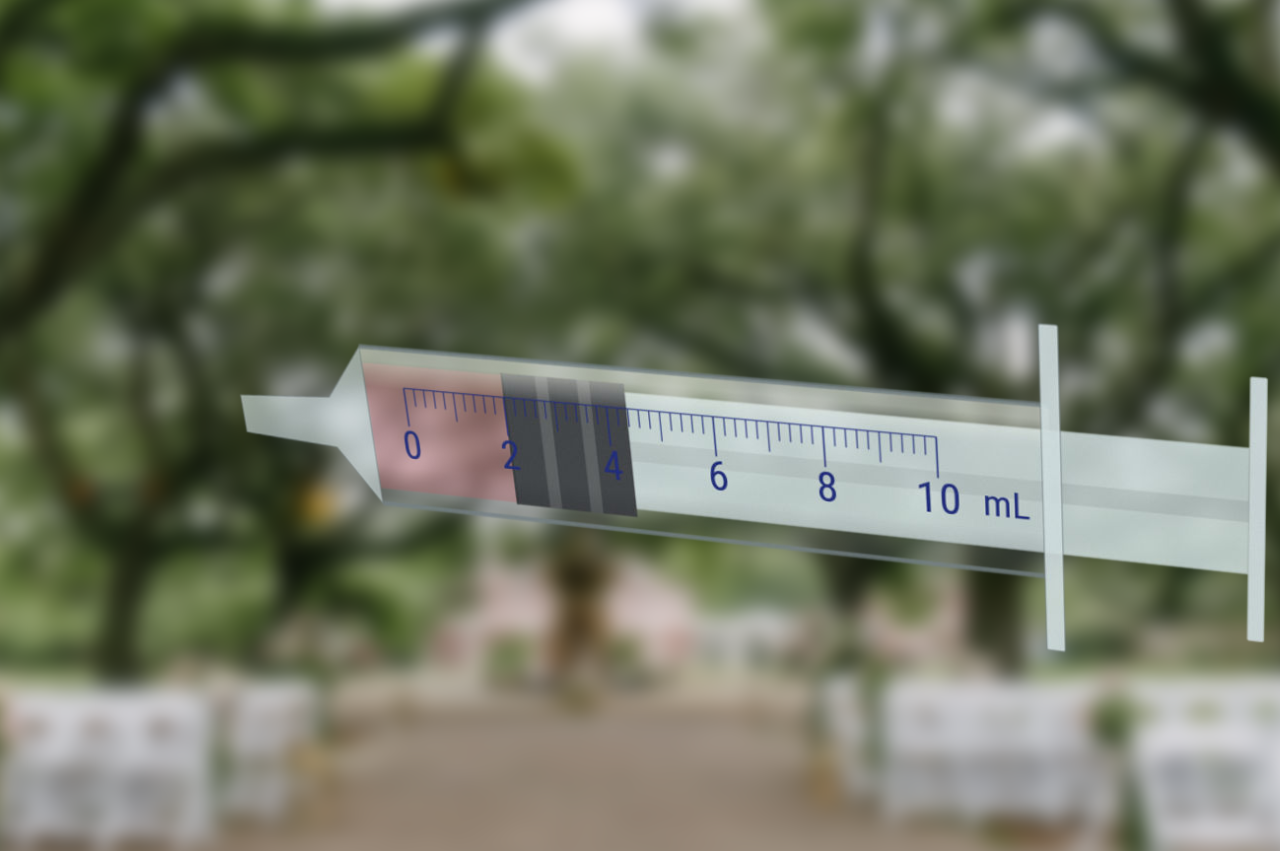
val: 2mL
